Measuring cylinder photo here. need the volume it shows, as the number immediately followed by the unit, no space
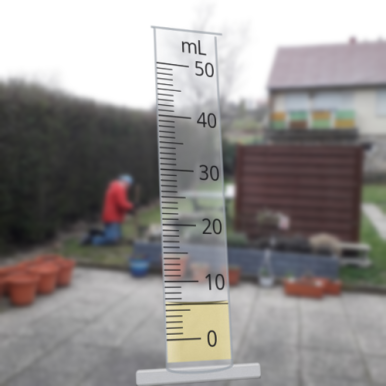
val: 6mL
